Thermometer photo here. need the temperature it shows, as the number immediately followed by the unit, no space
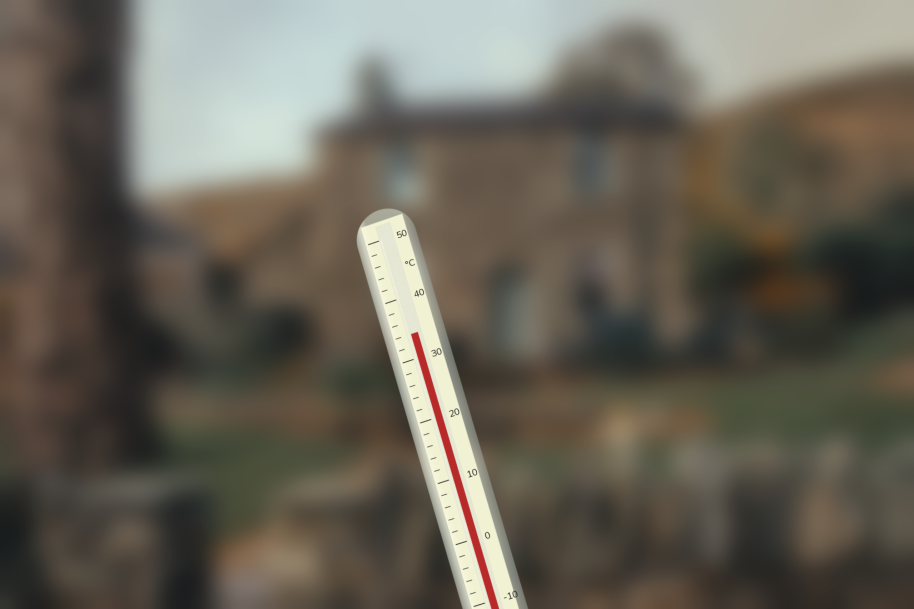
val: 34°C
